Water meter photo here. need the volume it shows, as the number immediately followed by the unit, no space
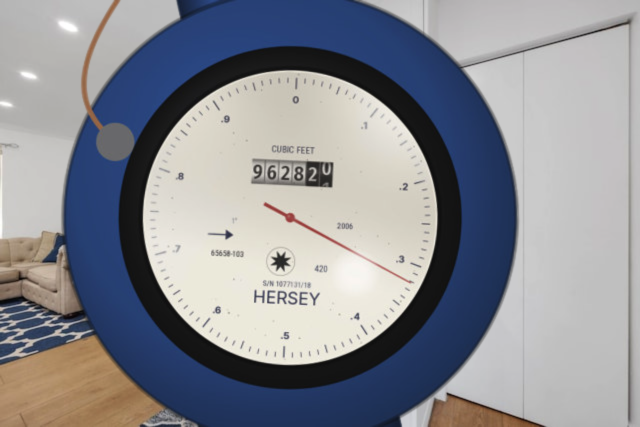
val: 962820.32ft³
